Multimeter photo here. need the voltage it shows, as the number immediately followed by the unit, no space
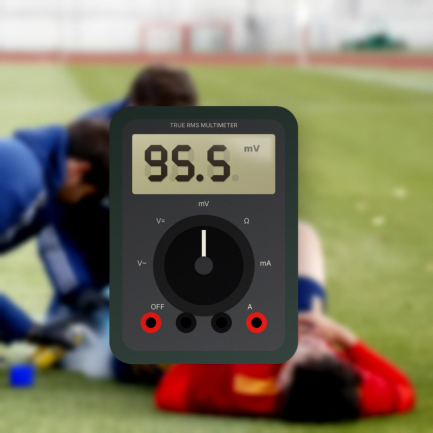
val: 95.5mV
